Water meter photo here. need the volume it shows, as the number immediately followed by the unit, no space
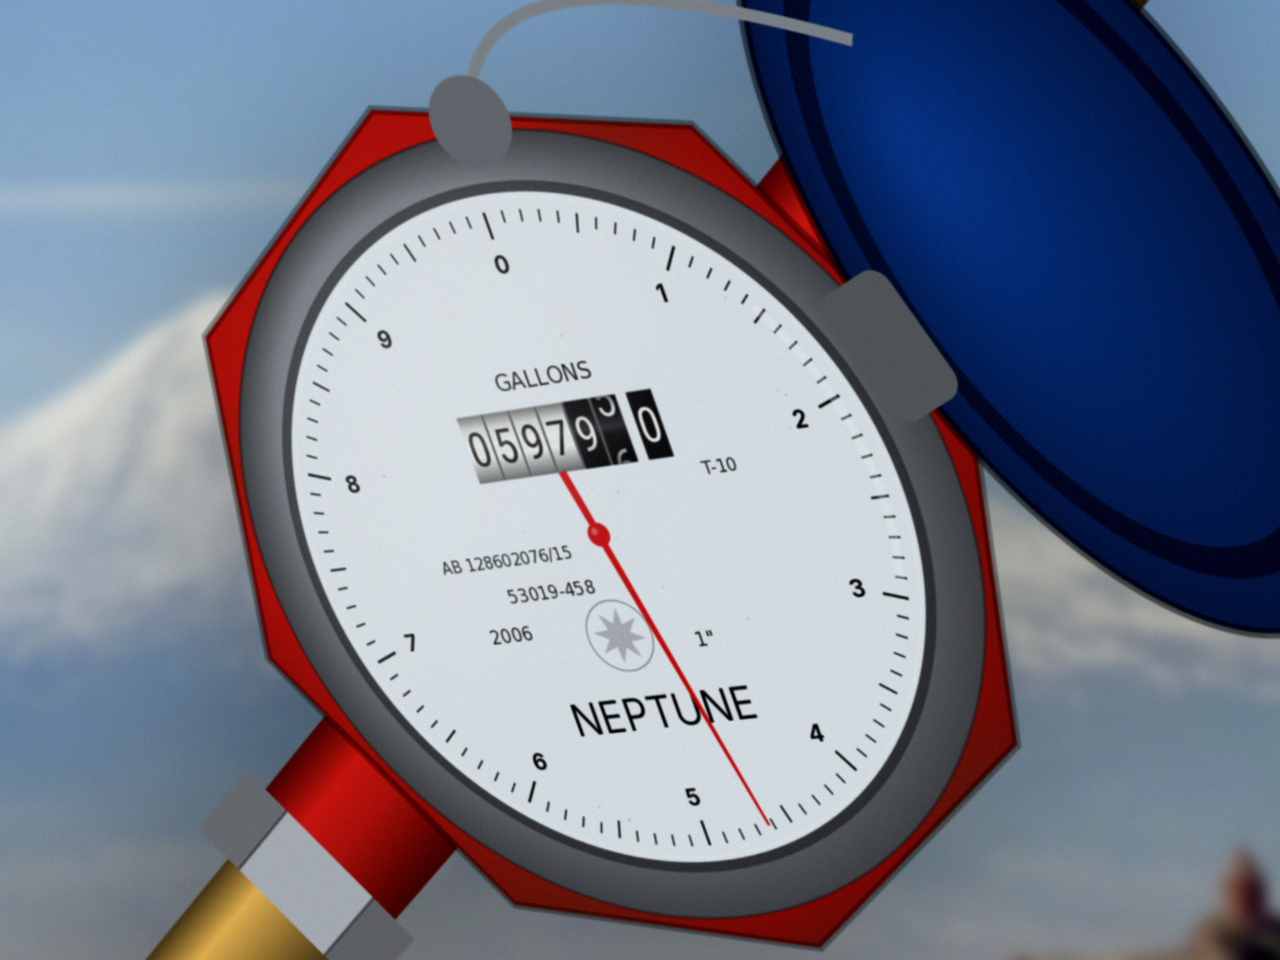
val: 597954.6gal
